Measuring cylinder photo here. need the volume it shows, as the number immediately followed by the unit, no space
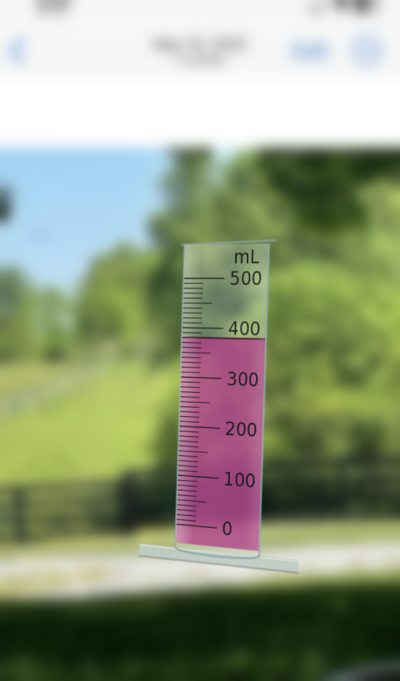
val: 380mL
